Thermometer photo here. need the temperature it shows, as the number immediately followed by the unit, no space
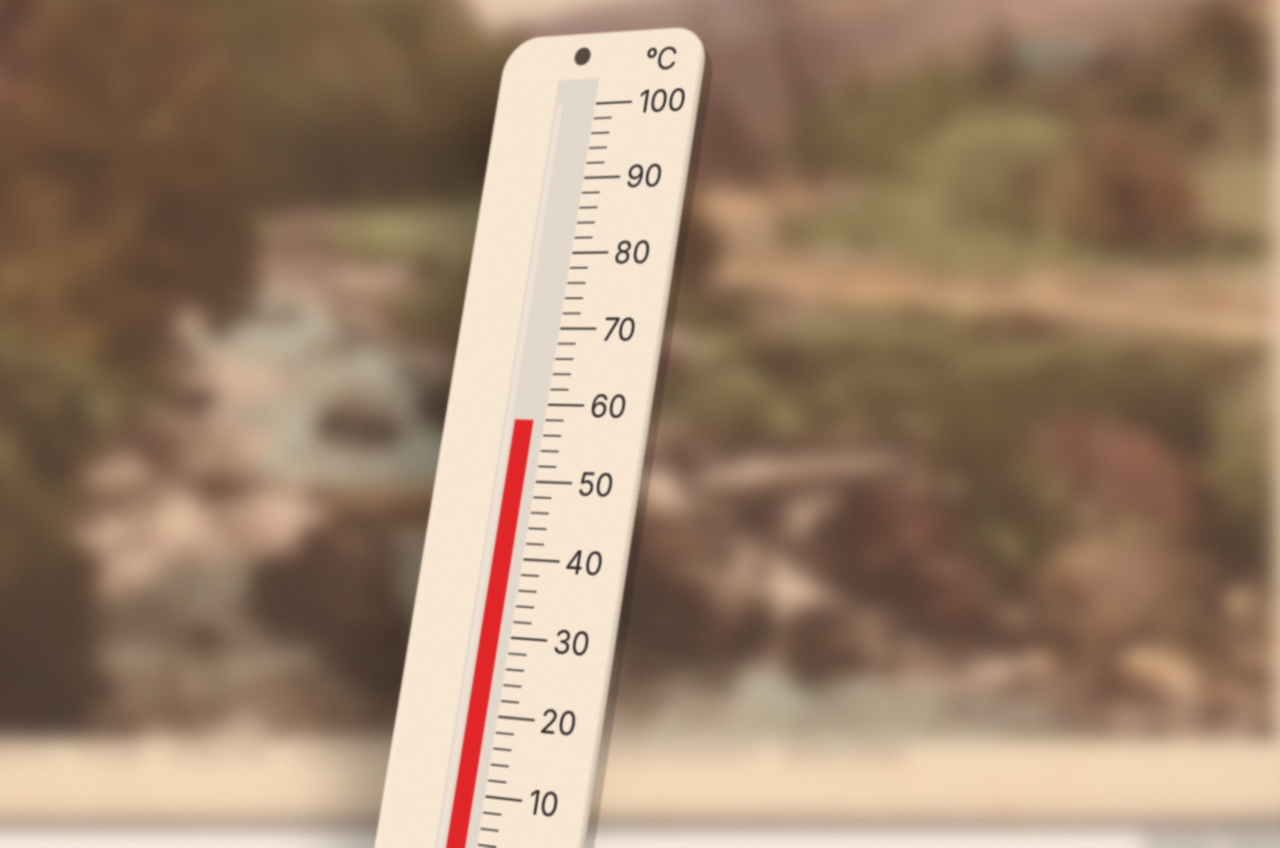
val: 58°C
